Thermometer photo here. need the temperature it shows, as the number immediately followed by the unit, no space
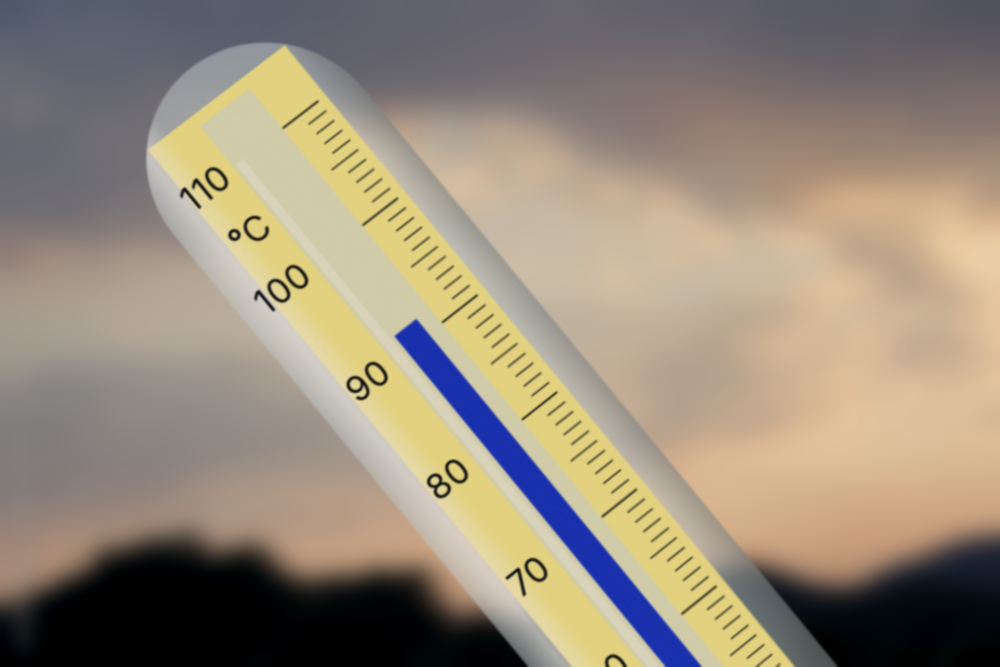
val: 91.5°C
